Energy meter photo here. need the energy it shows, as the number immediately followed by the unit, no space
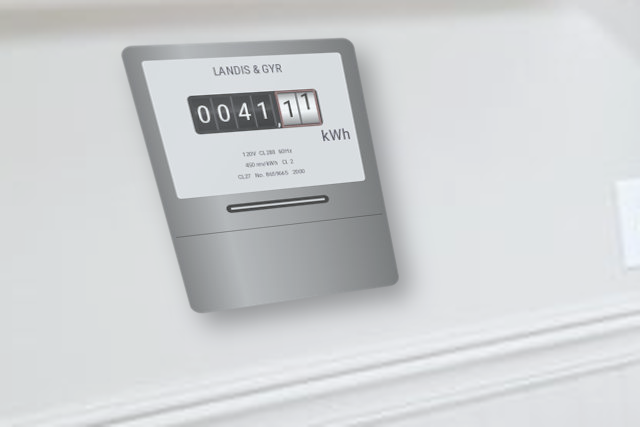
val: 41.11kWh
